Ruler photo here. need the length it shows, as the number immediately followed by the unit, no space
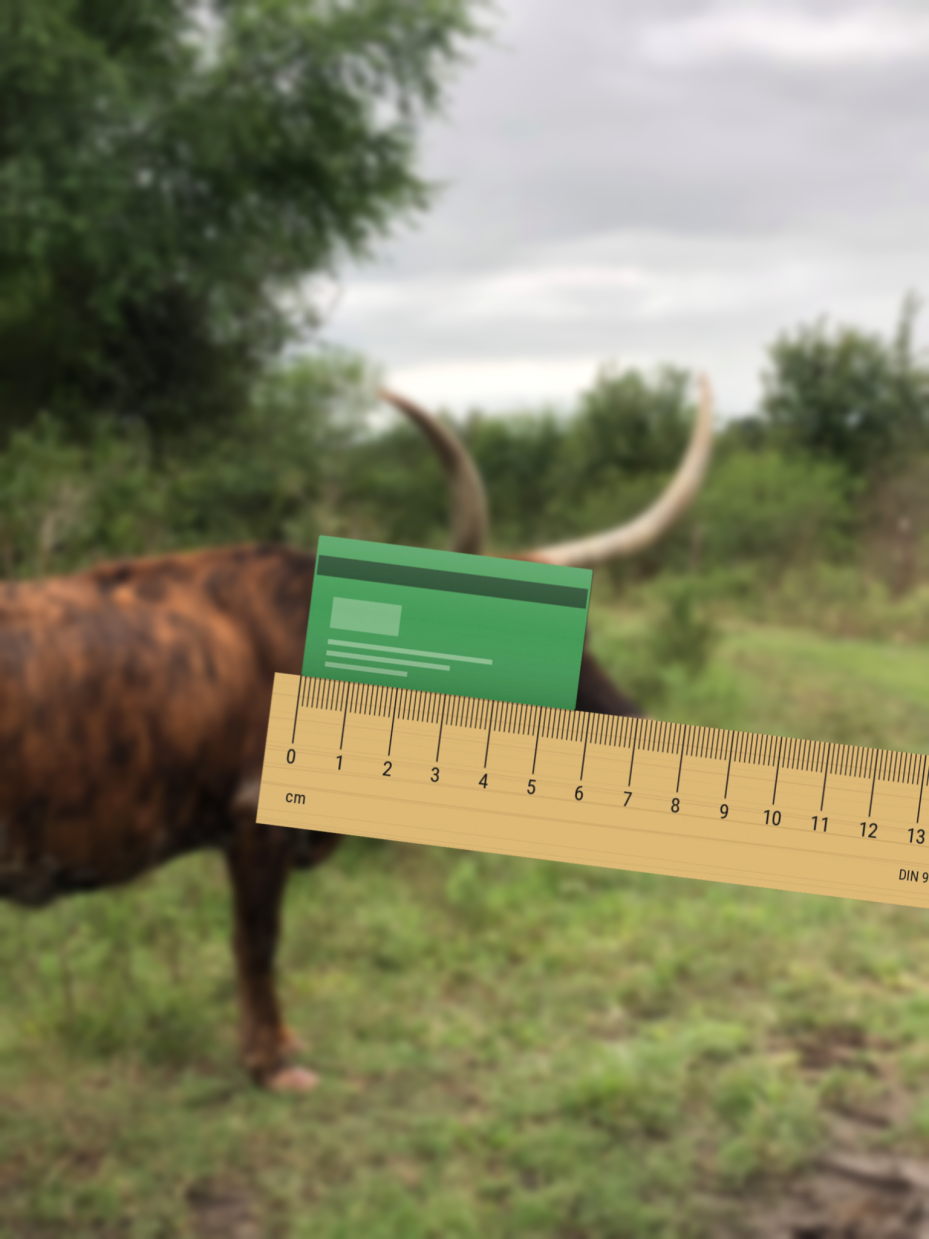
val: 5.7cm
